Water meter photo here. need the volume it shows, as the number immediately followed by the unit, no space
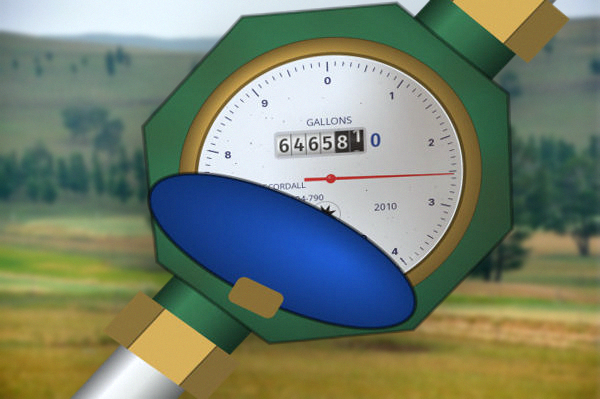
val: 6465812.5gal
